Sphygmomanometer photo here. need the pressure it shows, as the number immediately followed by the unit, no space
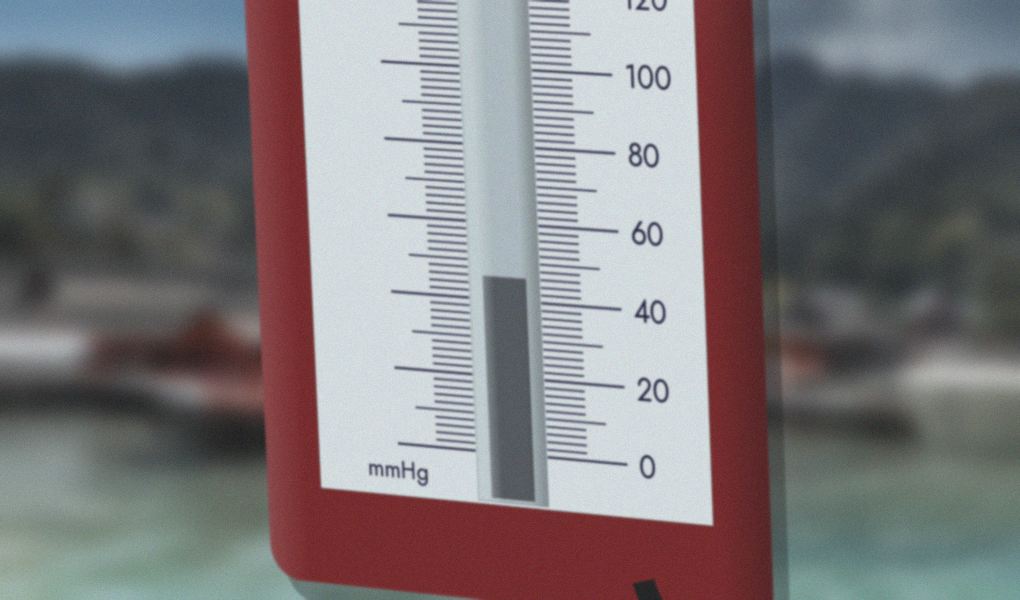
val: 46mmHg
